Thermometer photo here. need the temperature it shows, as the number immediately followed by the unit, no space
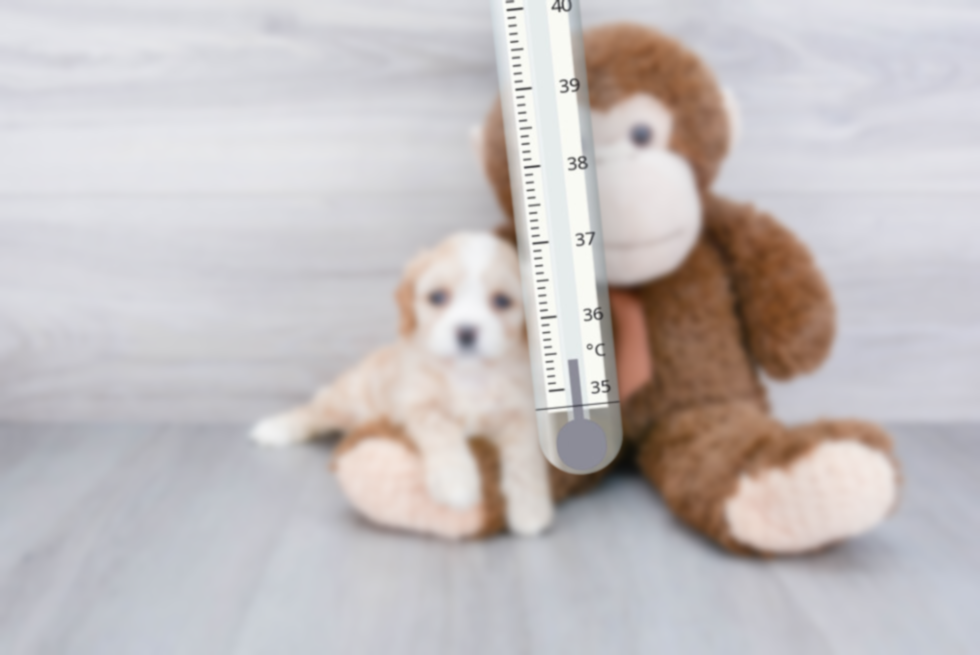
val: 35.4°C
